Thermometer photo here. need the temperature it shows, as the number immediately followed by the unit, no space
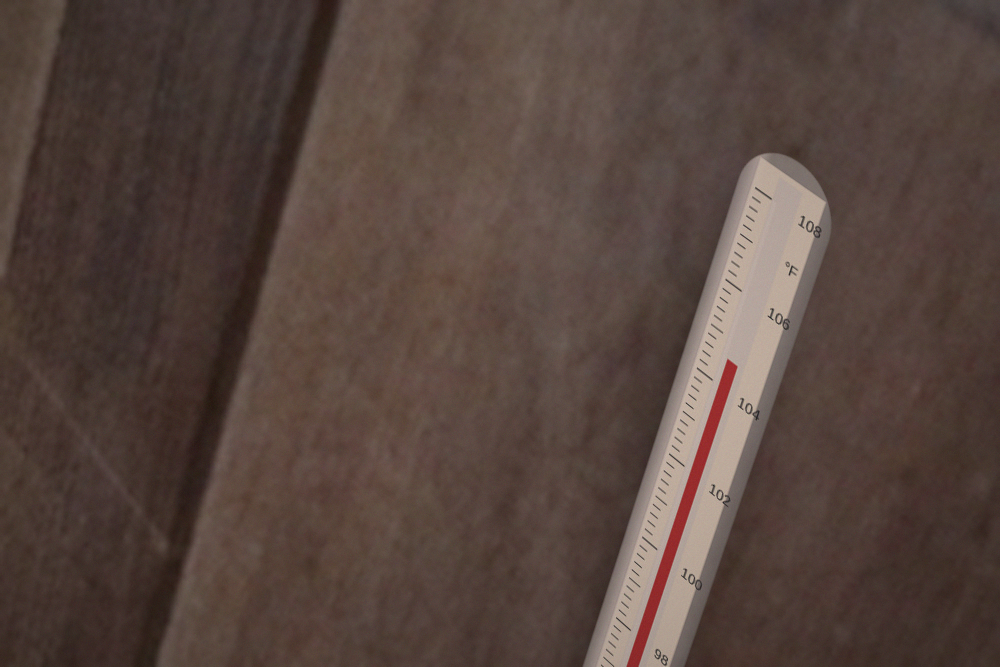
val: 104.6°F
